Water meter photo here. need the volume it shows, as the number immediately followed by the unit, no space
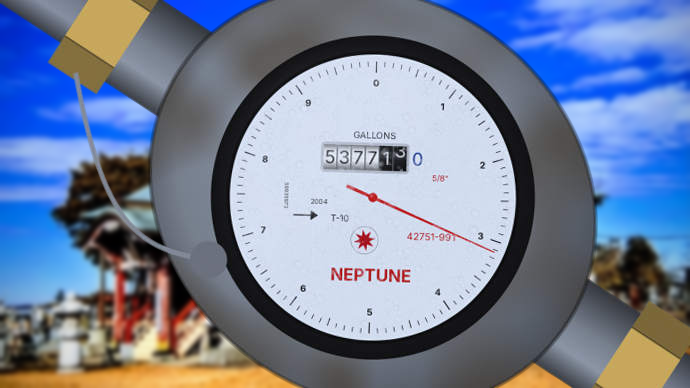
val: 5377133.1gal
